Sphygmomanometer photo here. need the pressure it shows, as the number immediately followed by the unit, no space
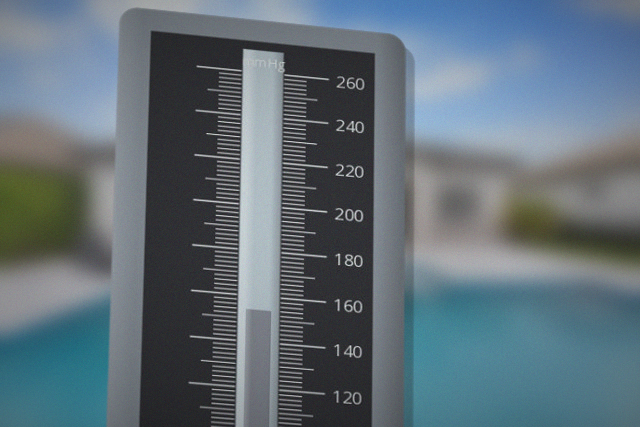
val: 154mmHg
